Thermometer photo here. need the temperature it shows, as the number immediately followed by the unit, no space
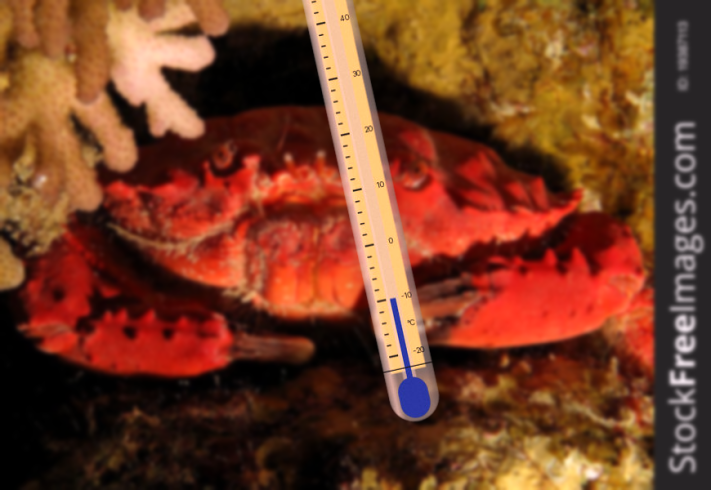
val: -10°C
